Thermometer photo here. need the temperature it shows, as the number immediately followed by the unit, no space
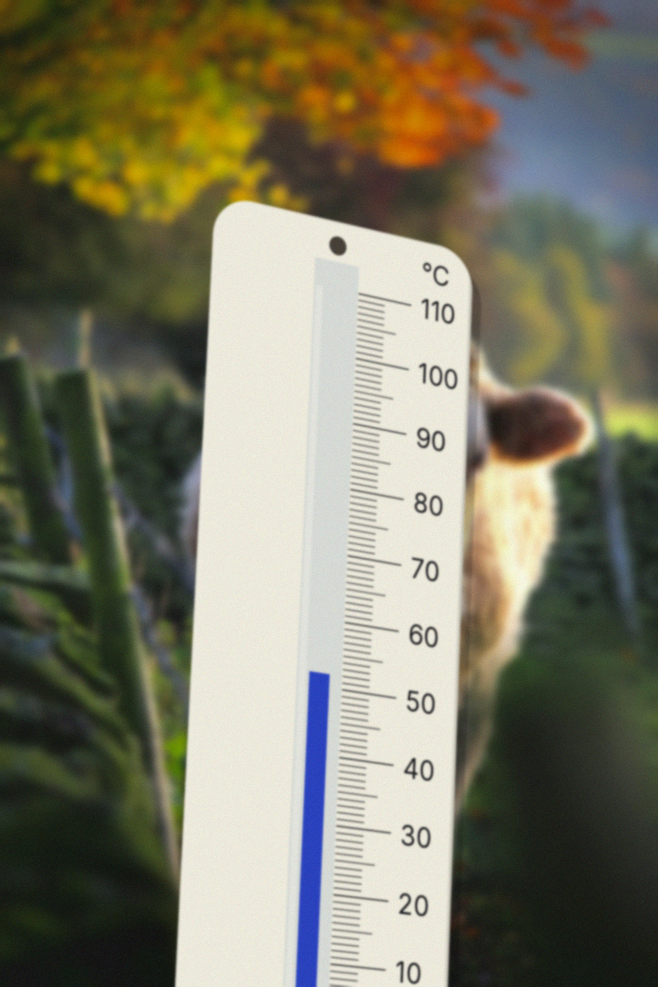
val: 52°C
